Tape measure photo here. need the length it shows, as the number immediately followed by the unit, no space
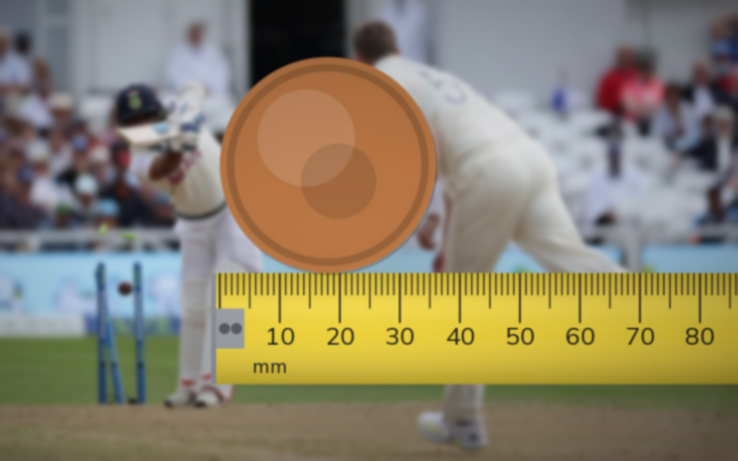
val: 36mm
